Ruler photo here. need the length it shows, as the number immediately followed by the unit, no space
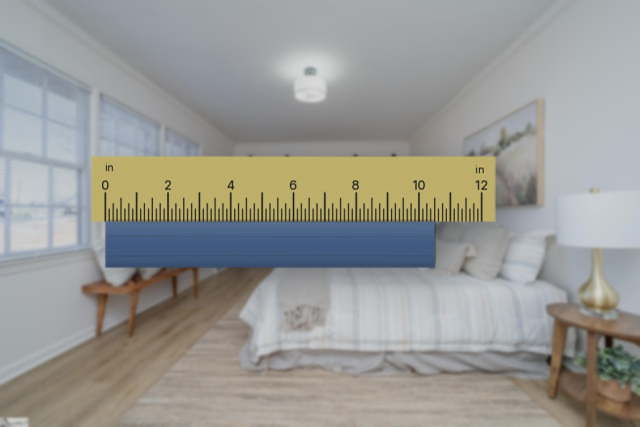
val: 10.5in
